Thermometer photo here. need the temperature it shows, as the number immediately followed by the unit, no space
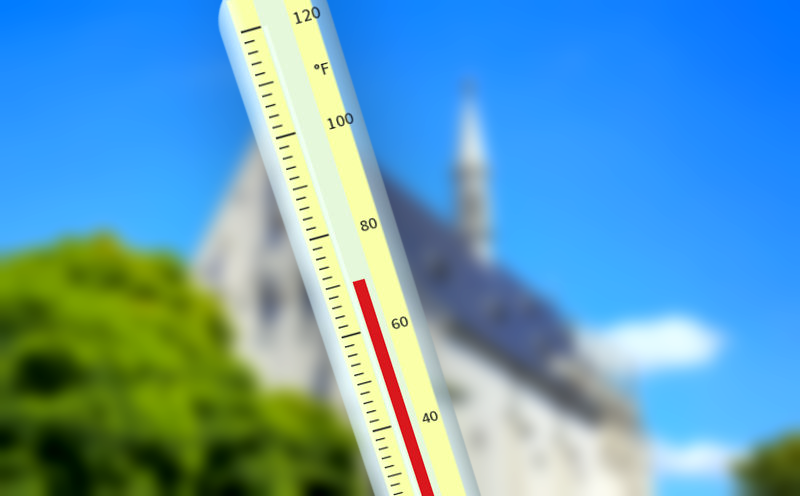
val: 70°F
